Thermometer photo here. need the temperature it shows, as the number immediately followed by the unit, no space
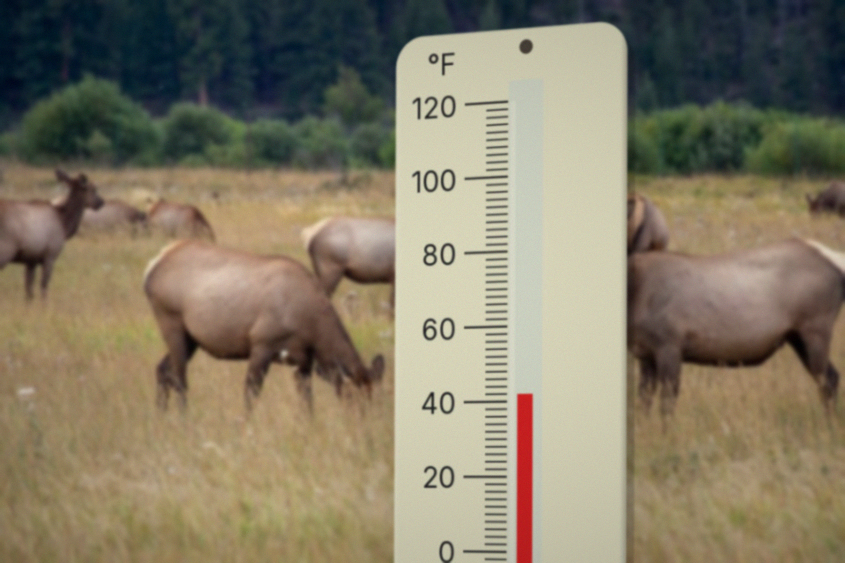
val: 42°F
